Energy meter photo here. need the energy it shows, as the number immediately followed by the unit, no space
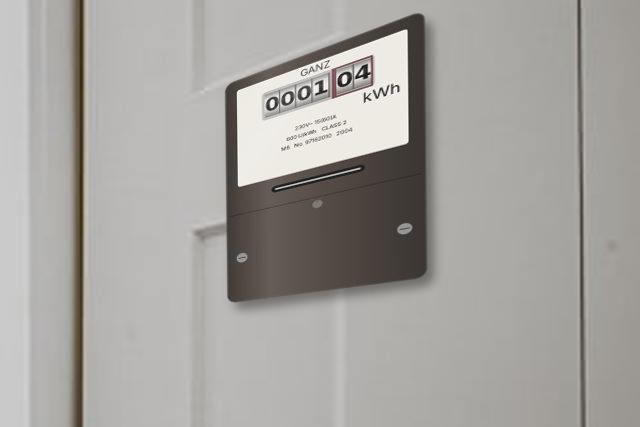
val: 1.04kWh
